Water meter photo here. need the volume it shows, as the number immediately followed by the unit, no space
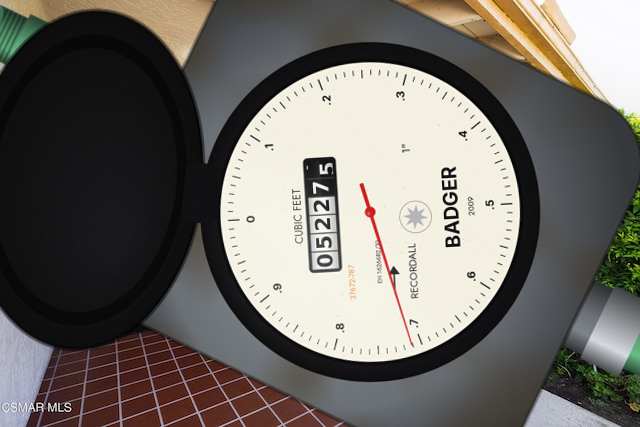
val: 52274.71ft³
